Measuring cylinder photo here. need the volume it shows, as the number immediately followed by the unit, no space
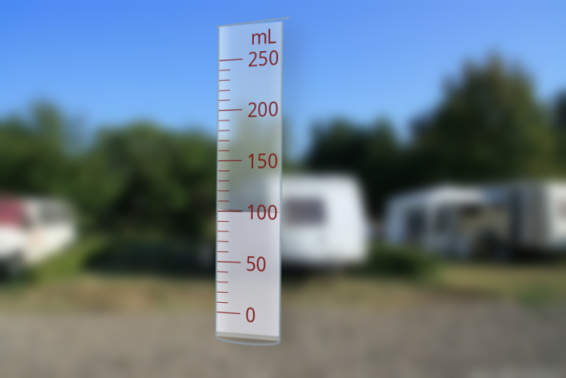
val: 100mL
